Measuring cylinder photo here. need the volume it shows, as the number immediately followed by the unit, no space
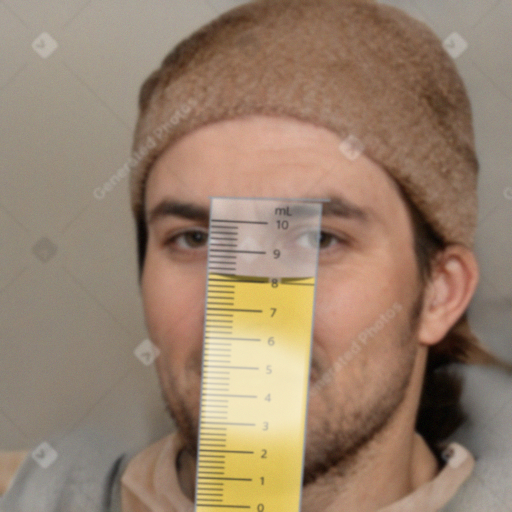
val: 8mL
